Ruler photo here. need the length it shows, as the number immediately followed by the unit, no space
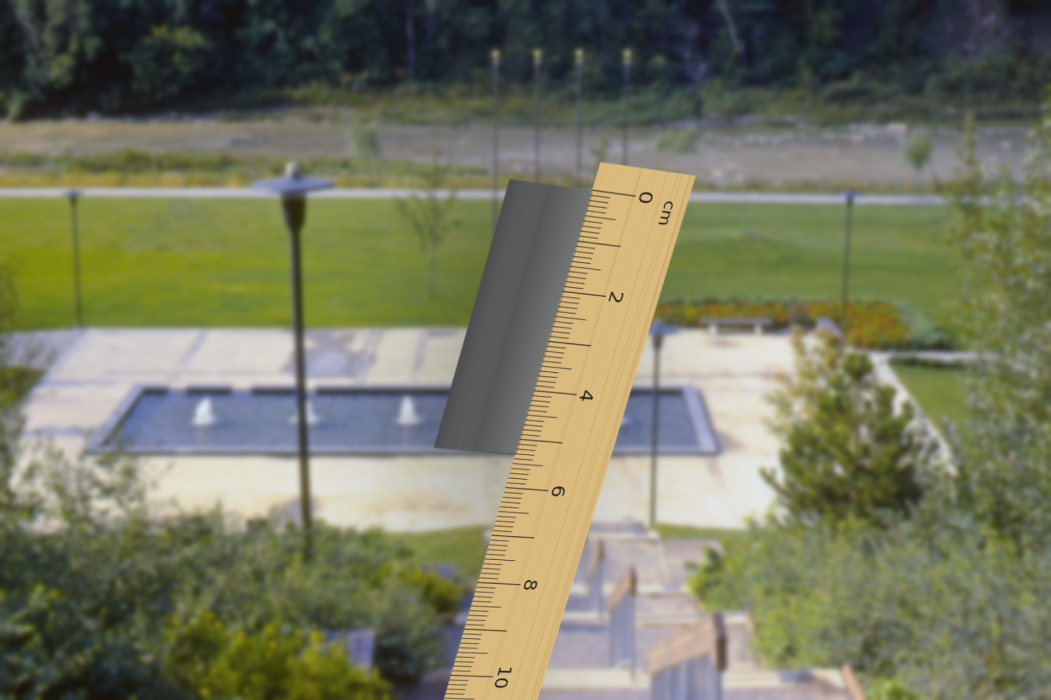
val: 5.3cm
